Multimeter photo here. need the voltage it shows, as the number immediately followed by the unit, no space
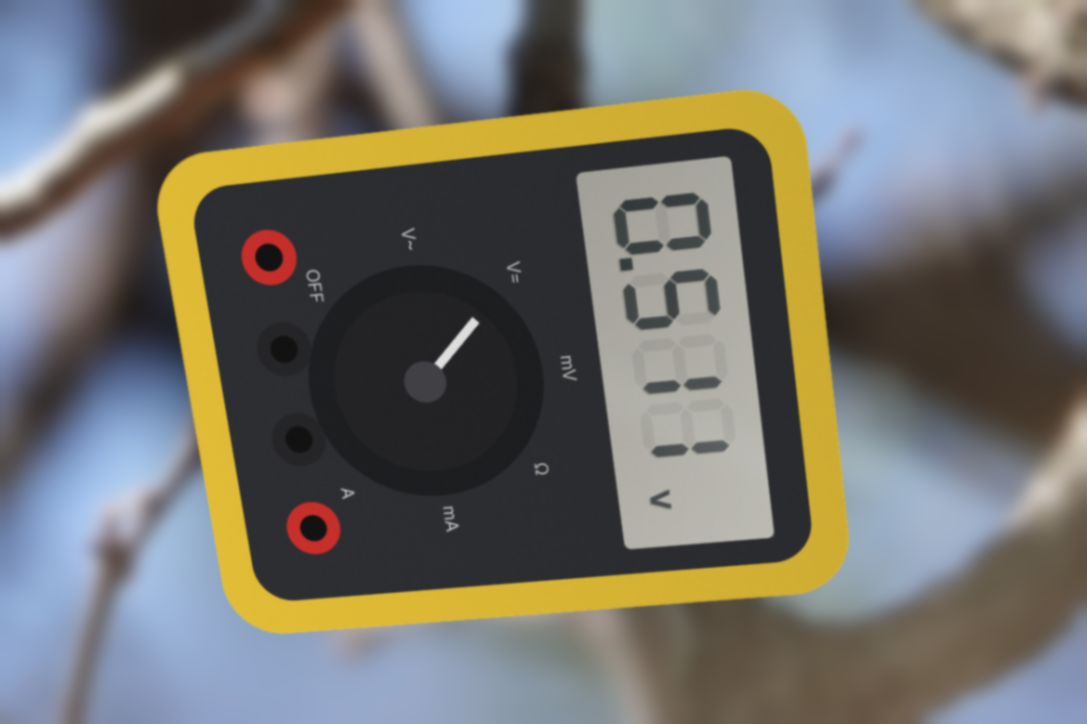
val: 0.511V
